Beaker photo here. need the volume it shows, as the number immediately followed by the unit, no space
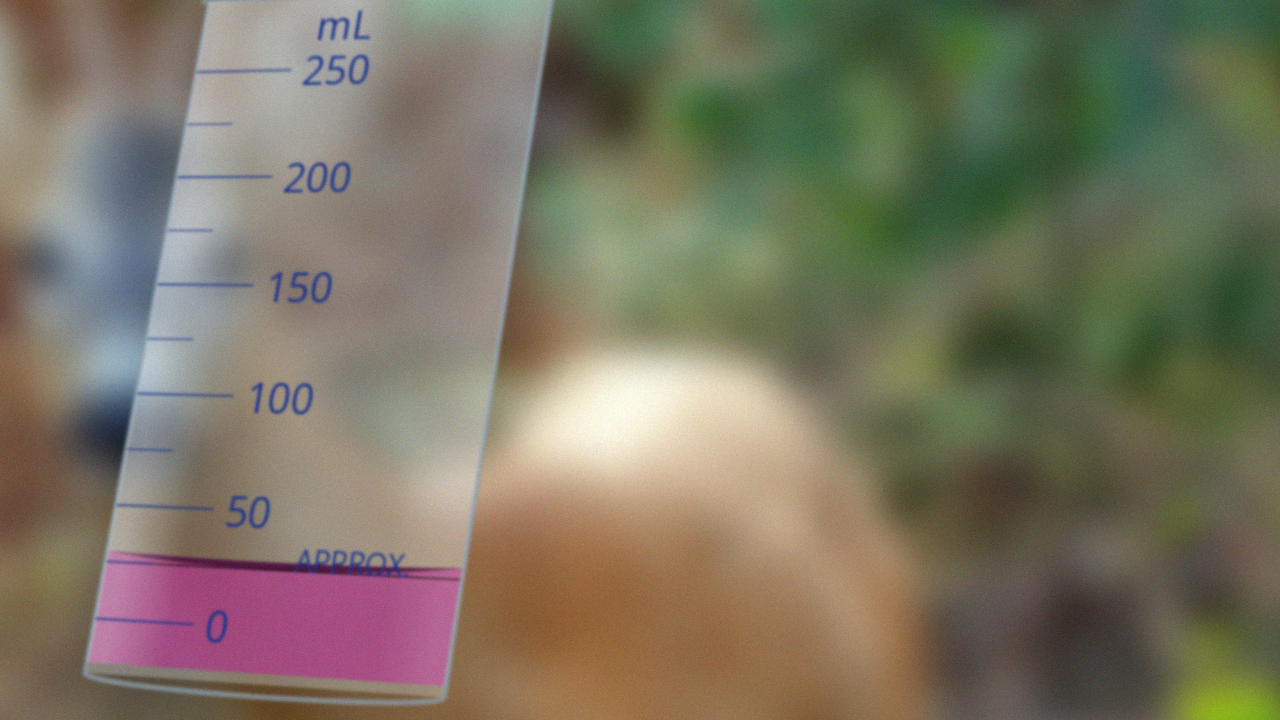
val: 25mL
